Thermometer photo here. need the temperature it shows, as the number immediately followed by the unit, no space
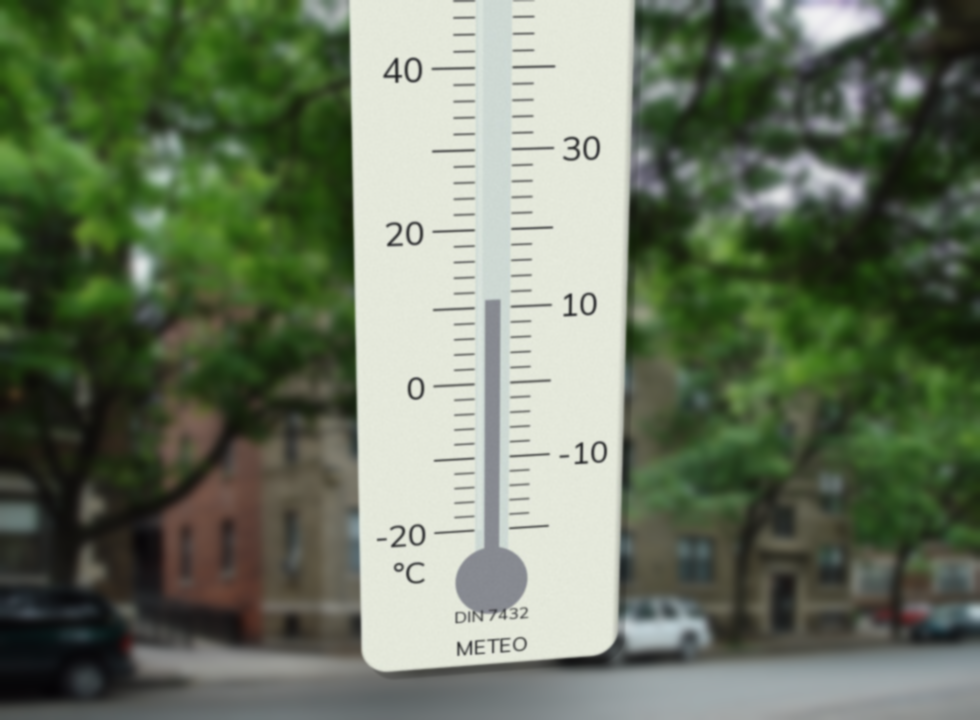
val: 11°C
